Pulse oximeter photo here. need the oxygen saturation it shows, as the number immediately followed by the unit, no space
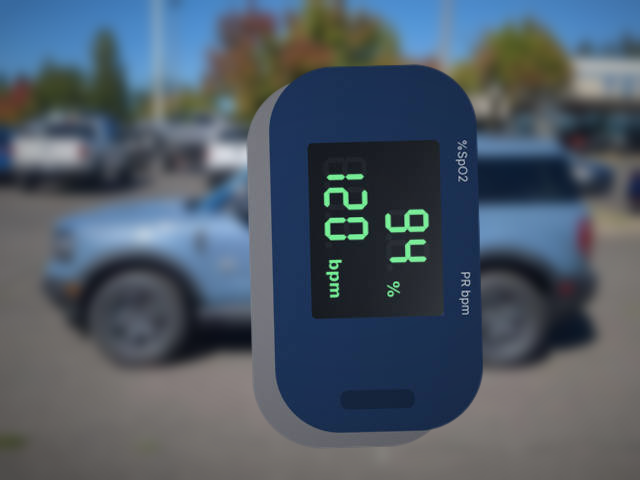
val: 94%
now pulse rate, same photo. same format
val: 120bpm
